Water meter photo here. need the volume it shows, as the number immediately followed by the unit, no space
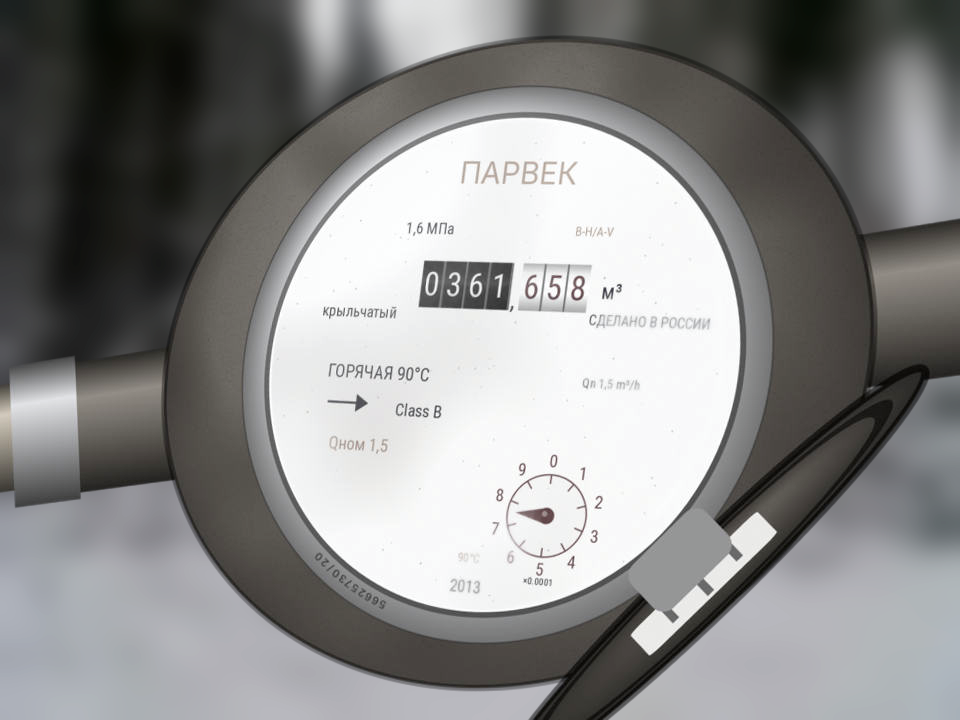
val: 361.6587m³
